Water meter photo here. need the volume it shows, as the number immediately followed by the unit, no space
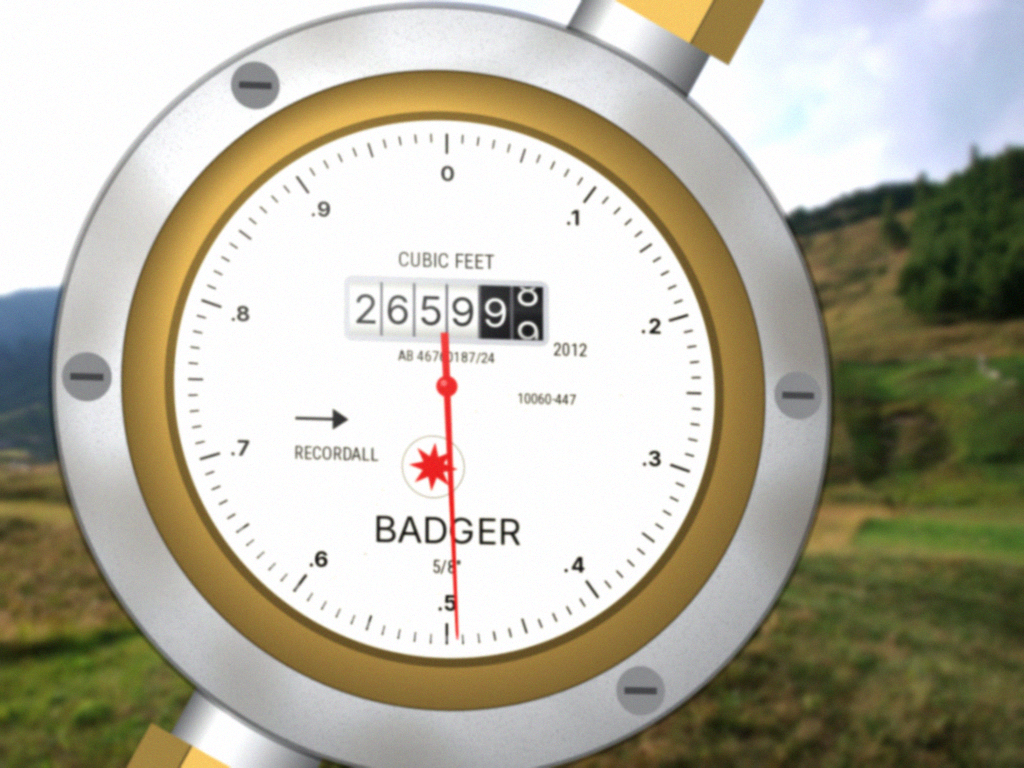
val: 265998.49ft³
